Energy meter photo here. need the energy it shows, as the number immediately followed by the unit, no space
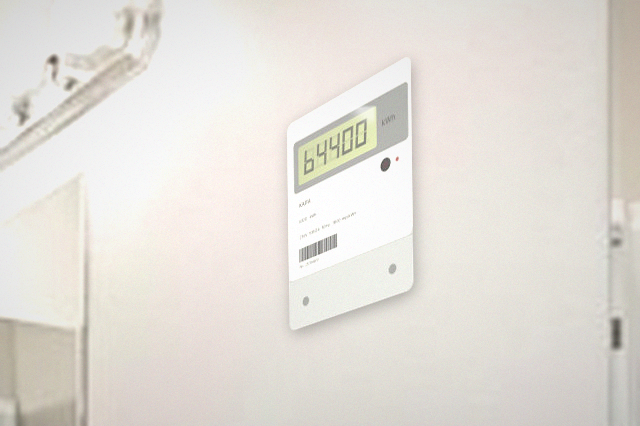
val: 64400kWh
